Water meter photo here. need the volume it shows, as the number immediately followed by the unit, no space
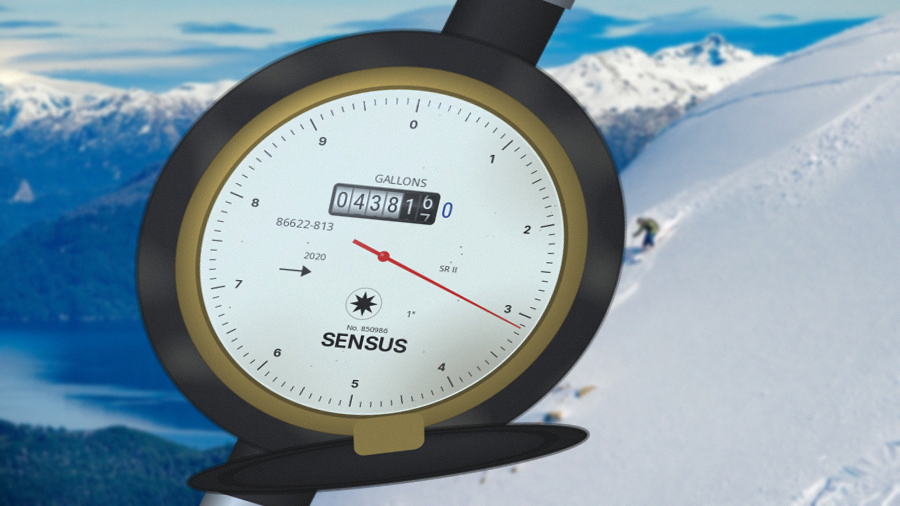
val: 438163.1gal
